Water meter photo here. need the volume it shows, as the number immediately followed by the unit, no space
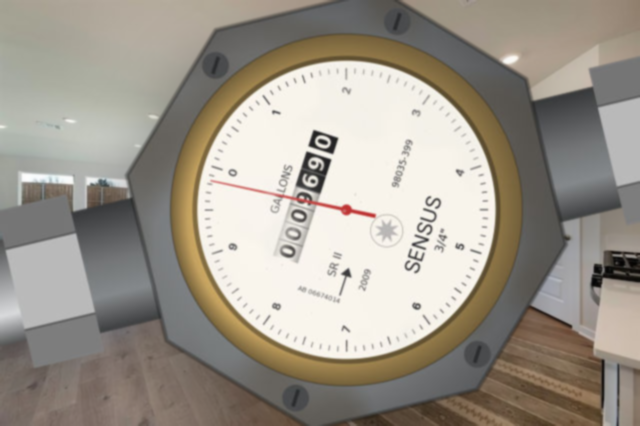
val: 9689.8gal
